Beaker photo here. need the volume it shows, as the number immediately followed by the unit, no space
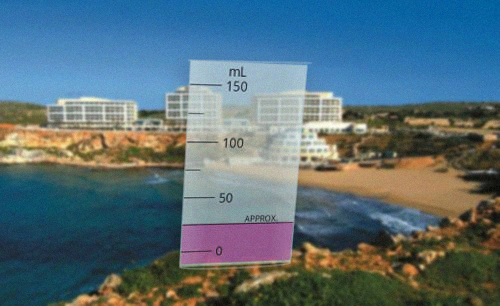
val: 25mL
